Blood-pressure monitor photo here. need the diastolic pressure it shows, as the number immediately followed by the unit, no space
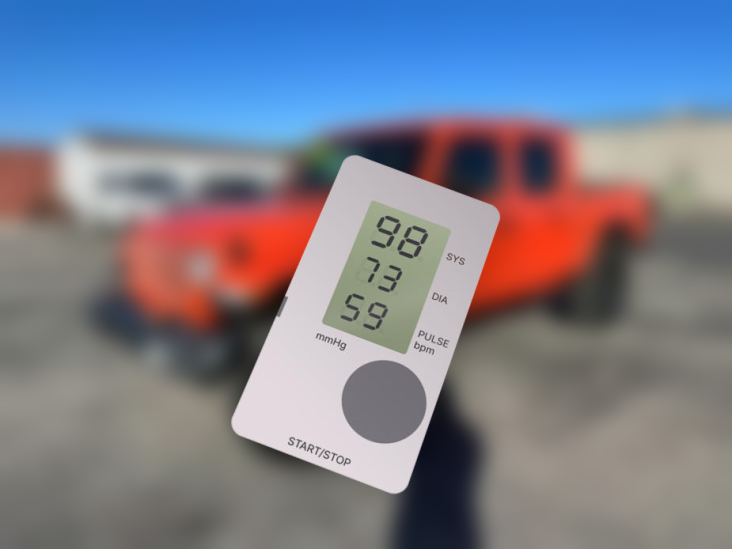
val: 73mmHg
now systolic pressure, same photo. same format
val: 98mmHg
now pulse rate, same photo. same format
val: 59bpm
